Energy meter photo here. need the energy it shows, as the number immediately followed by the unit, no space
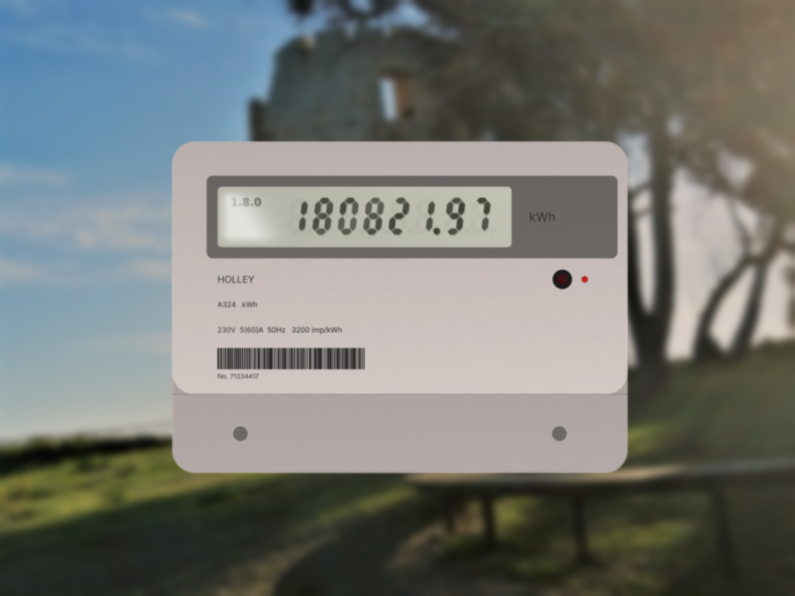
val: 180821.97kWh
